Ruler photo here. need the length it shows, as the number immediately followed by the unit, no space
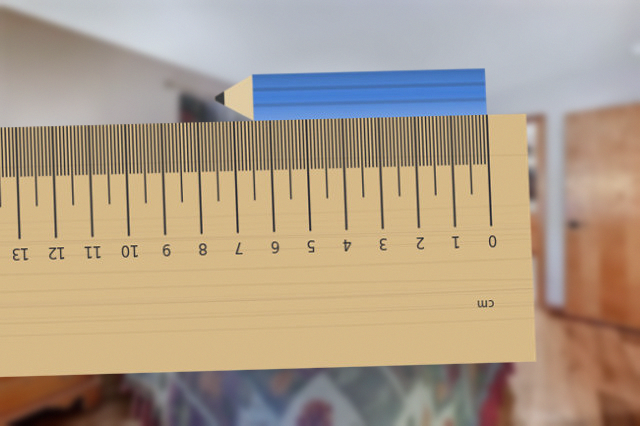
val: 7.5cm
